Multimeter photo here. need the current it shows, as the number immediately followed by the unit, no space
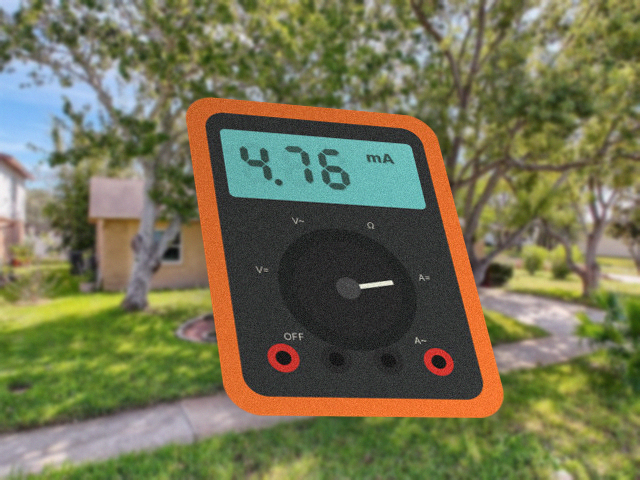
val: 4.76mA
